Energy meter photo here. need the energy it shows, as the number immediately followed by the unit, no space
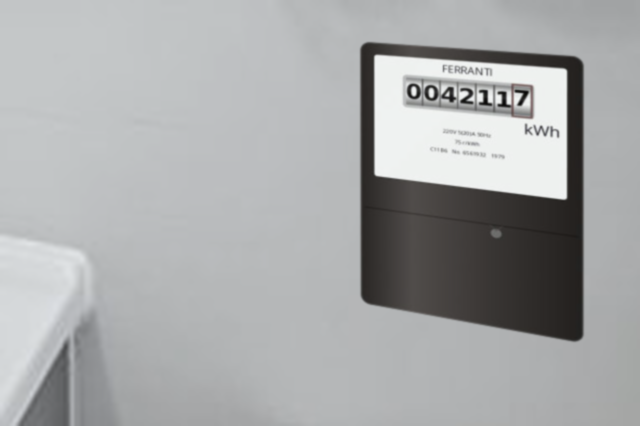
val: 4211.7kWh
